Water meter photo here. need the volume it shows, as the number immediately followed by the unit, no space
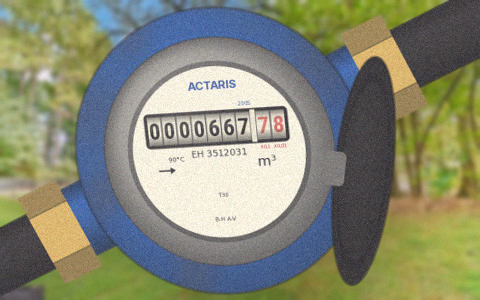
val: 667.78m³
